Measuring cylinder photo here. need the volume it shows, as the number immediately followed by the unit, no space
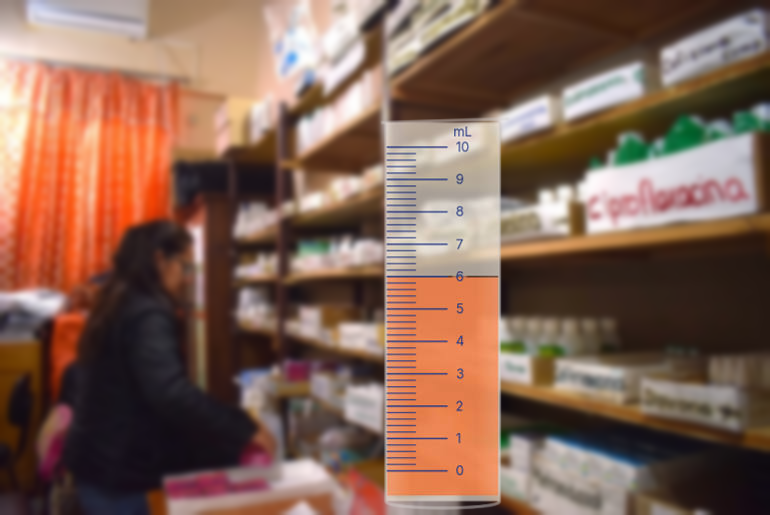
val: 6mL
